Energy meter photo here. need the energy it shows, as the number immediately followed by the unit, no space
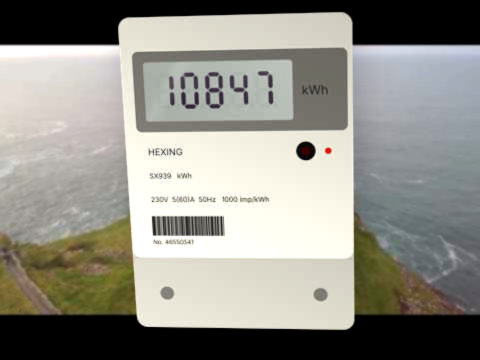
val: 10847kWh
